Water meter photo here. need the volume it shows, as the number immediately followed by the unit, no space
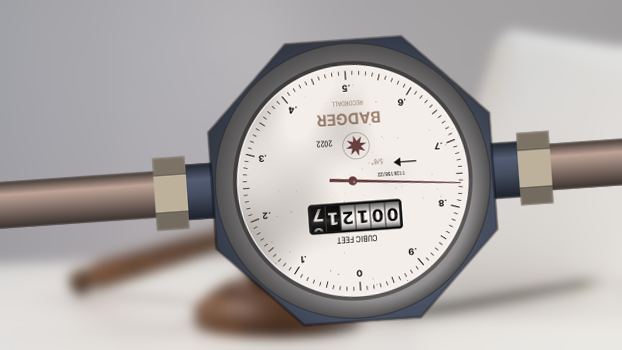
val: 1216.76ft³
